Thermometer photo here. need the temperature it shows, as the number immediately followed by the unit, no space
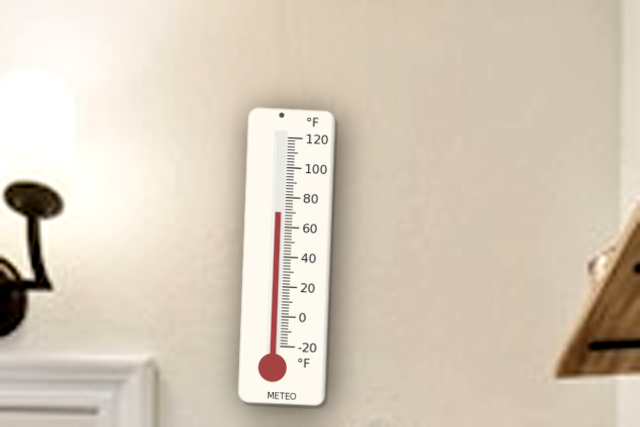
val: 70°F
